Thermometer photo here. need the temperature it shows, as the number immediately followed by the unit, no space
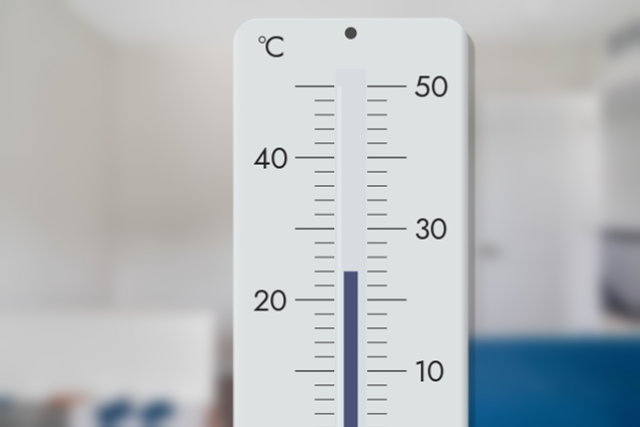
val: 24°C
